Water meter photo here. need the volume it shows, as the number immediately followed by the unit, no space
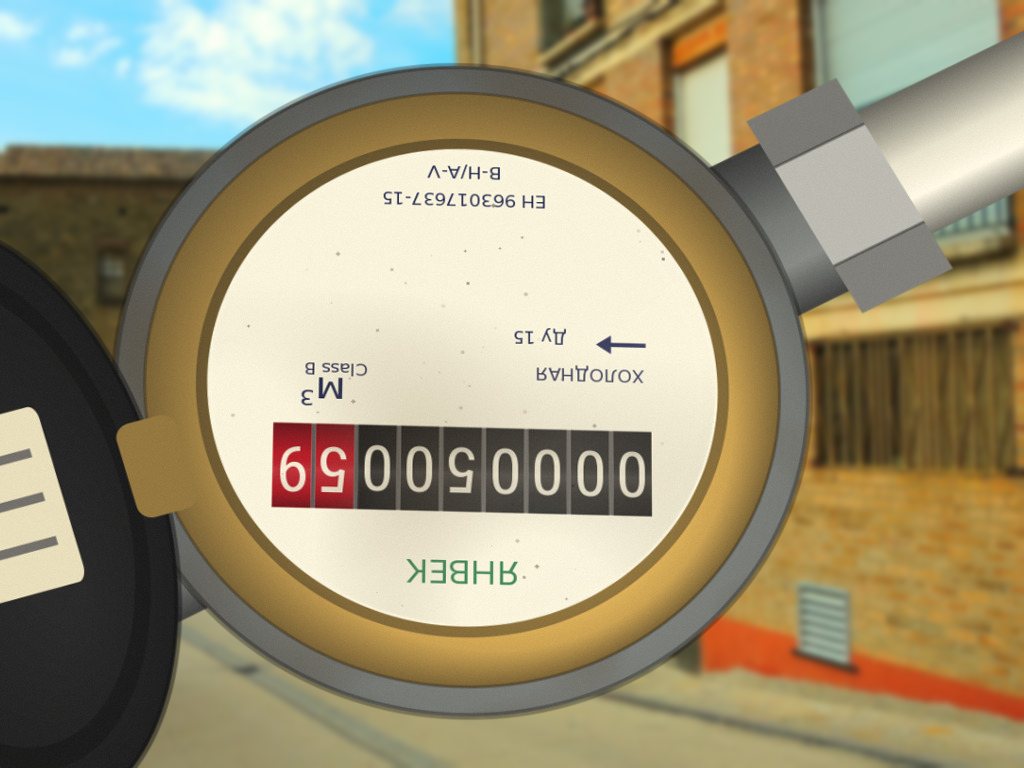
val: 500.59m³
